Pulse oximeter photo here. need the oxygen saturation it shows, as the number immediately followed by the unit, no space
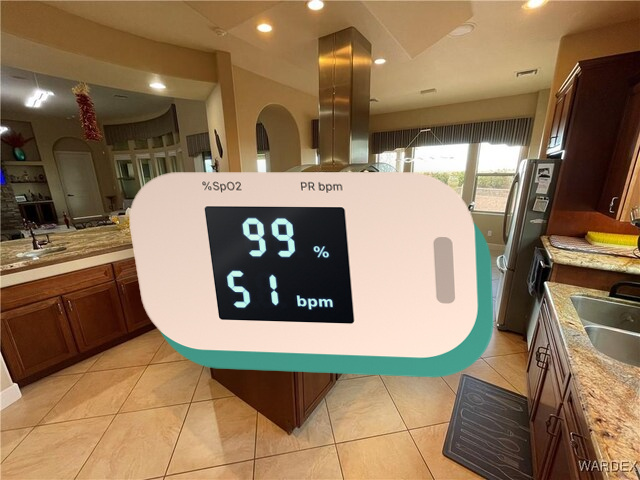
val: 99%
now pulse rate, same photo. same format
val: 51bpm
